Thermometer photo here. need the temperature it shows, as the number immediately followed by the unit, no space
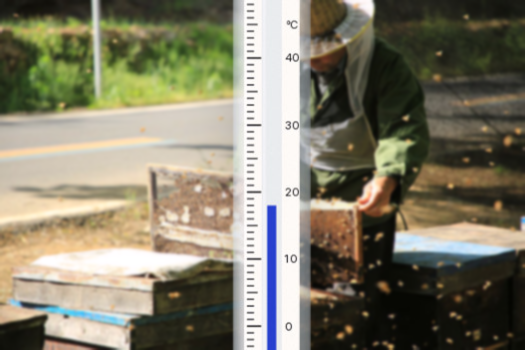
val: 18°C
